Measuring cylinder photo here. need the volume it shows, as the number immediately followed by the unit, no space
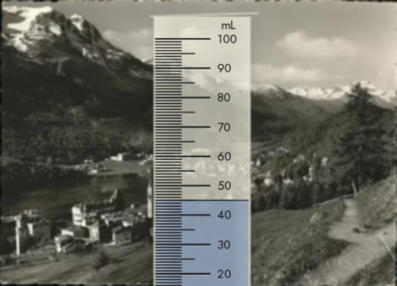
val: 45mL
